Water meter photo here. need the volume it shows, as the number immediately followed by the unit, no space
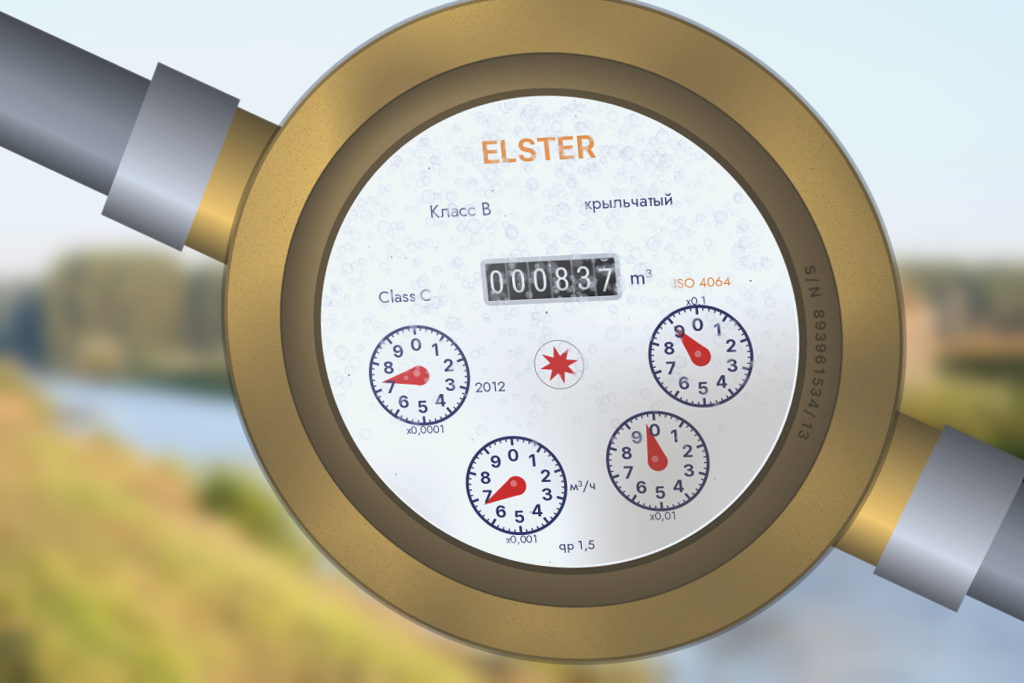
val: 836.8967m³
